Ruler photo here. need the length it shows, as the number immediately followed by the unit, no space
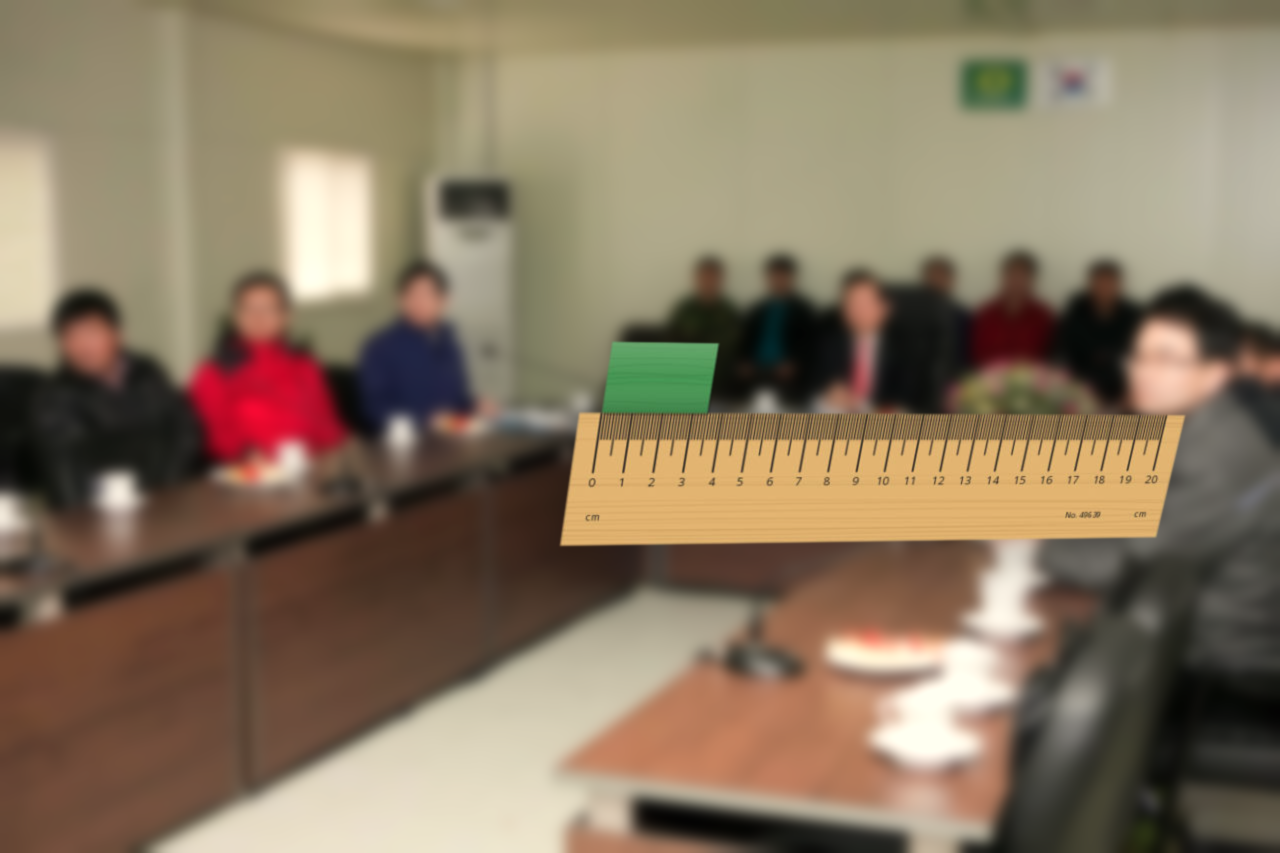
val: 3.5cm
